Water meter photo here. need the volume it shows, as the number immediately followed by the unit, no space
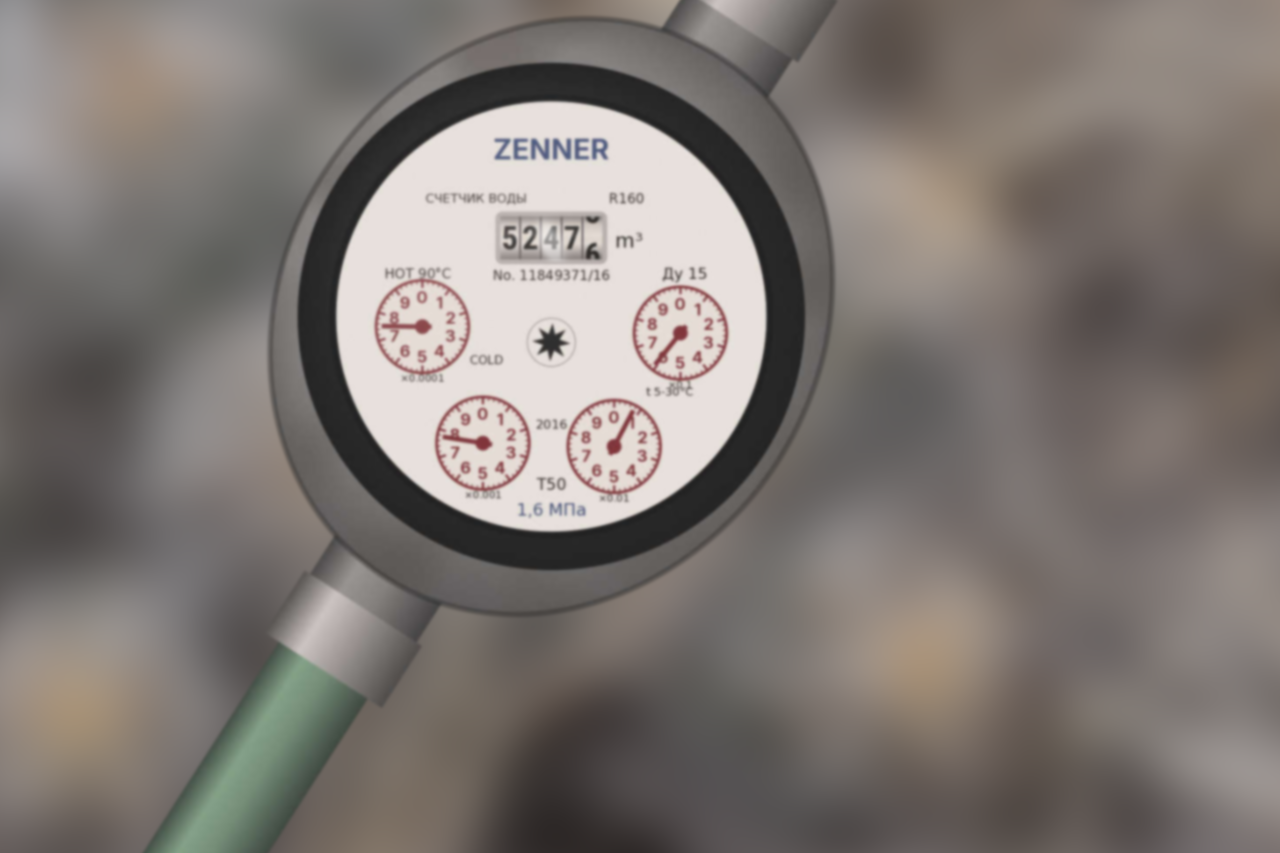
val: 52475.6077m³
